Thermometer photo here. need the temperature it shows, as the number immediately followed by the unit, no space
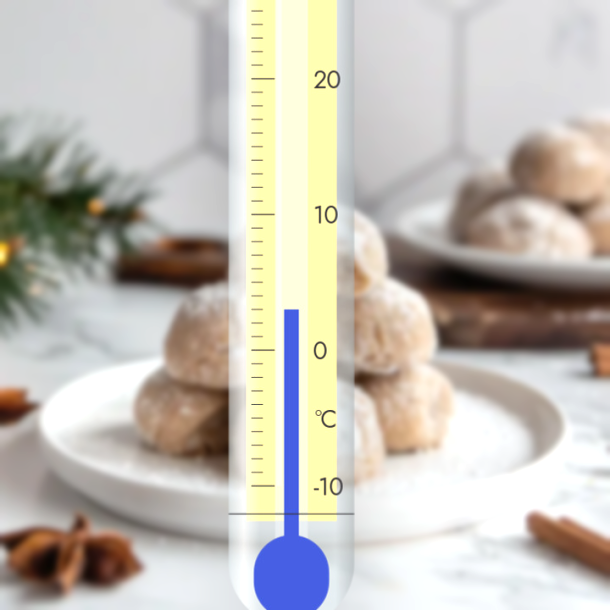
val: 3°C
